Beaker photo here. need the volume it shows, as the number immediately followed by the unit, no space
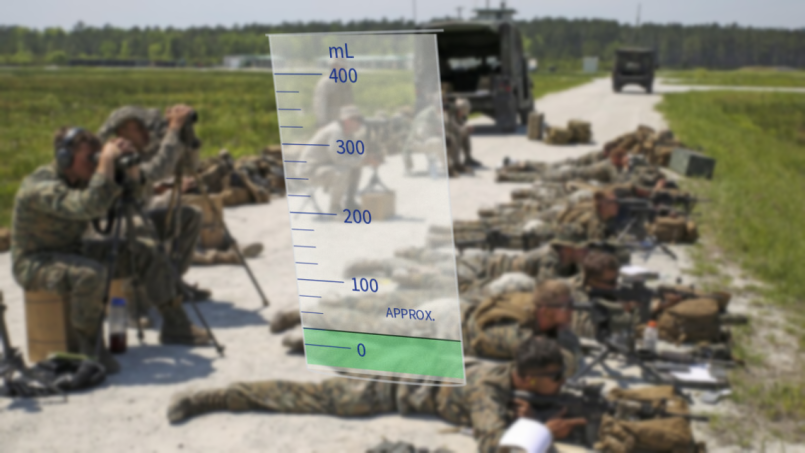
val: 25mL
